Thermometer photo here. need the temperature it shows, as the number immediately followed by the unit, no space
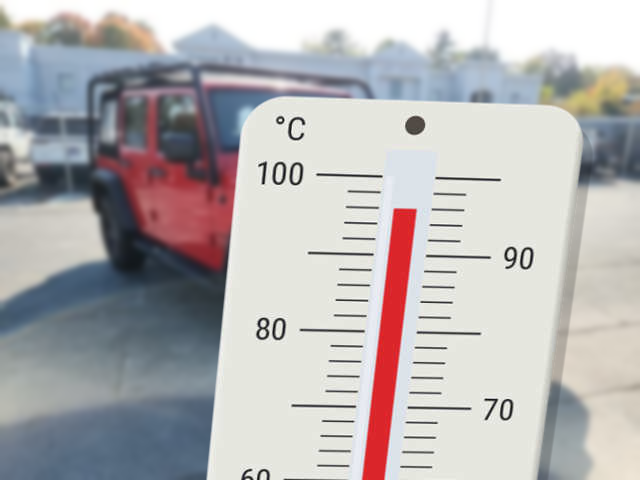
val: 96°C
